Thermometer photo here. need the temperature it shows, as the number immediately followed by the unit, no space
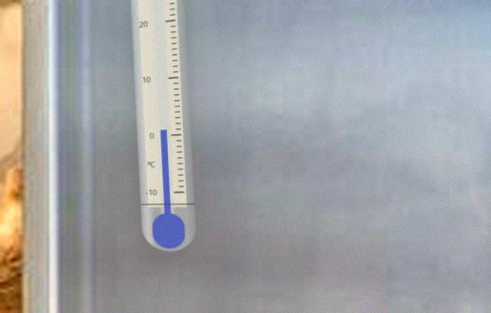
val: 1°C
